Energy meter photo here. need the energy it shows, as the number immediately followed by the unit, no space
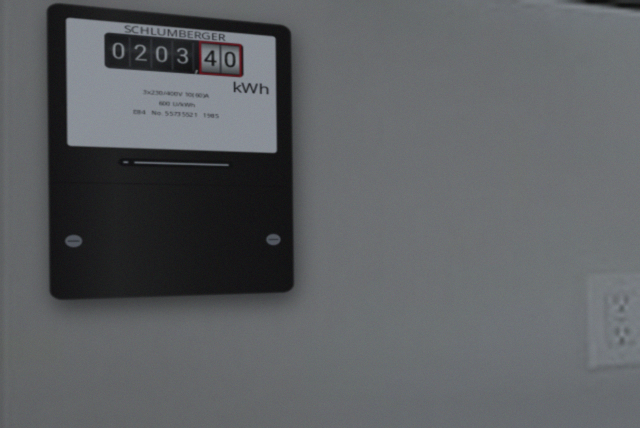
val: 203.40kWh
